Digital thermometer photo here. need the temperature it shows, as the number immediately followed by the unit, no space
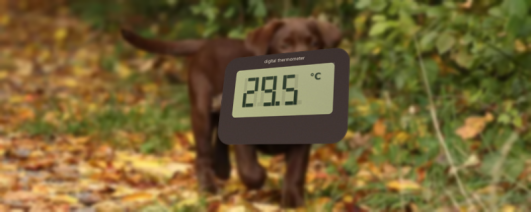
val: 29.5°C
